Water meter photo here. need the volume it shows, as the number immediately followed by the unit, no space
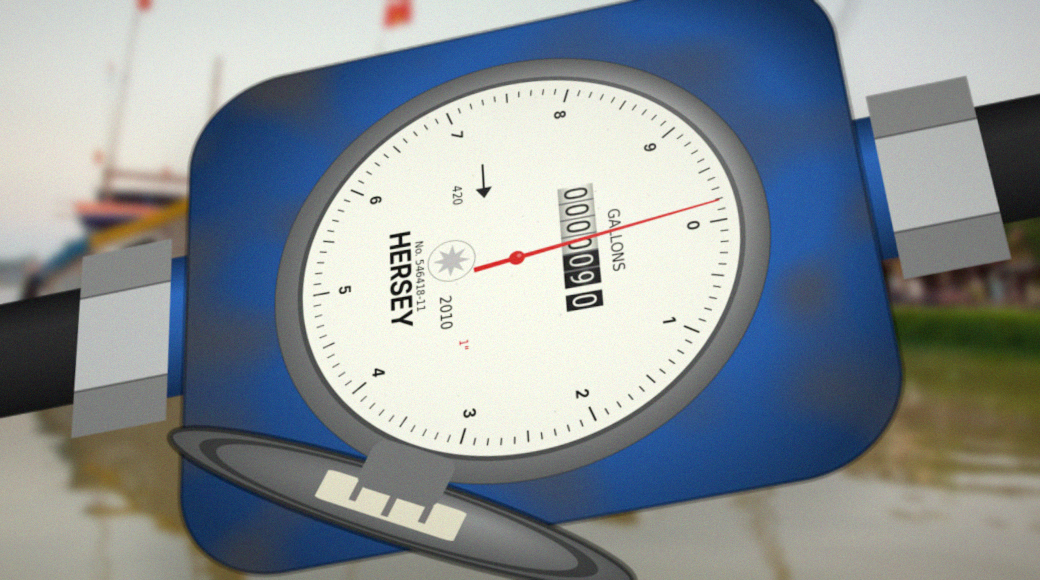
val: 89.8gal
